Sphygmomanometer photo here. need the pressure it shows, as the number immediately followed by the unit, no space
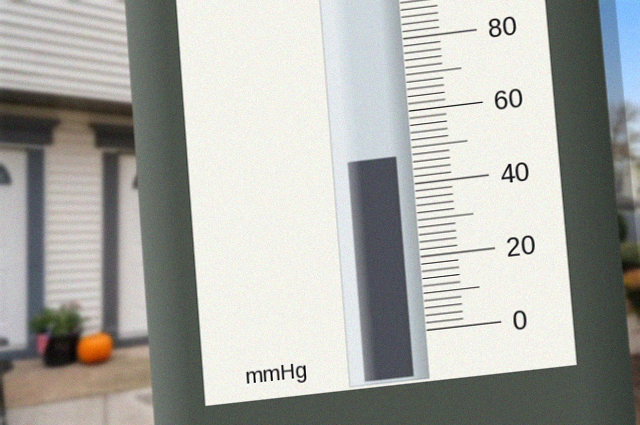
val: 48mmHg
